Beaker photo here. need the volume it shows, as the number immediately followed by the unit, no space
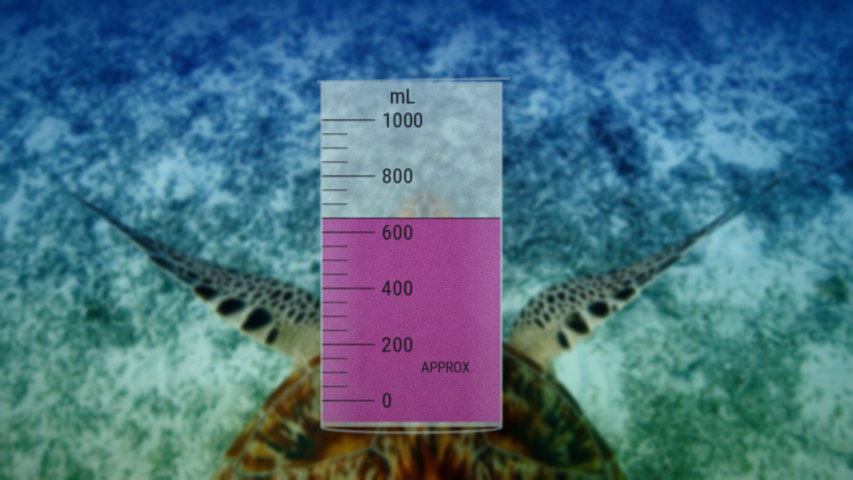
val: 650mL
